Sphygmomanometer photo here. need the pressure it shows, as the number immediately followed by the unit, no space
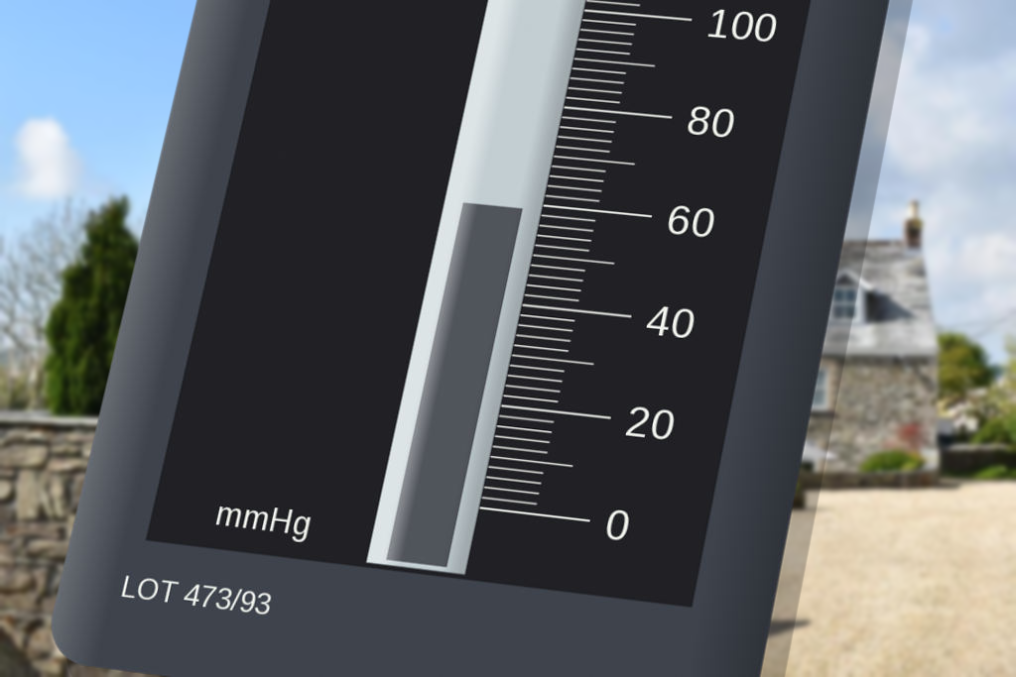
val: 59mmHg
